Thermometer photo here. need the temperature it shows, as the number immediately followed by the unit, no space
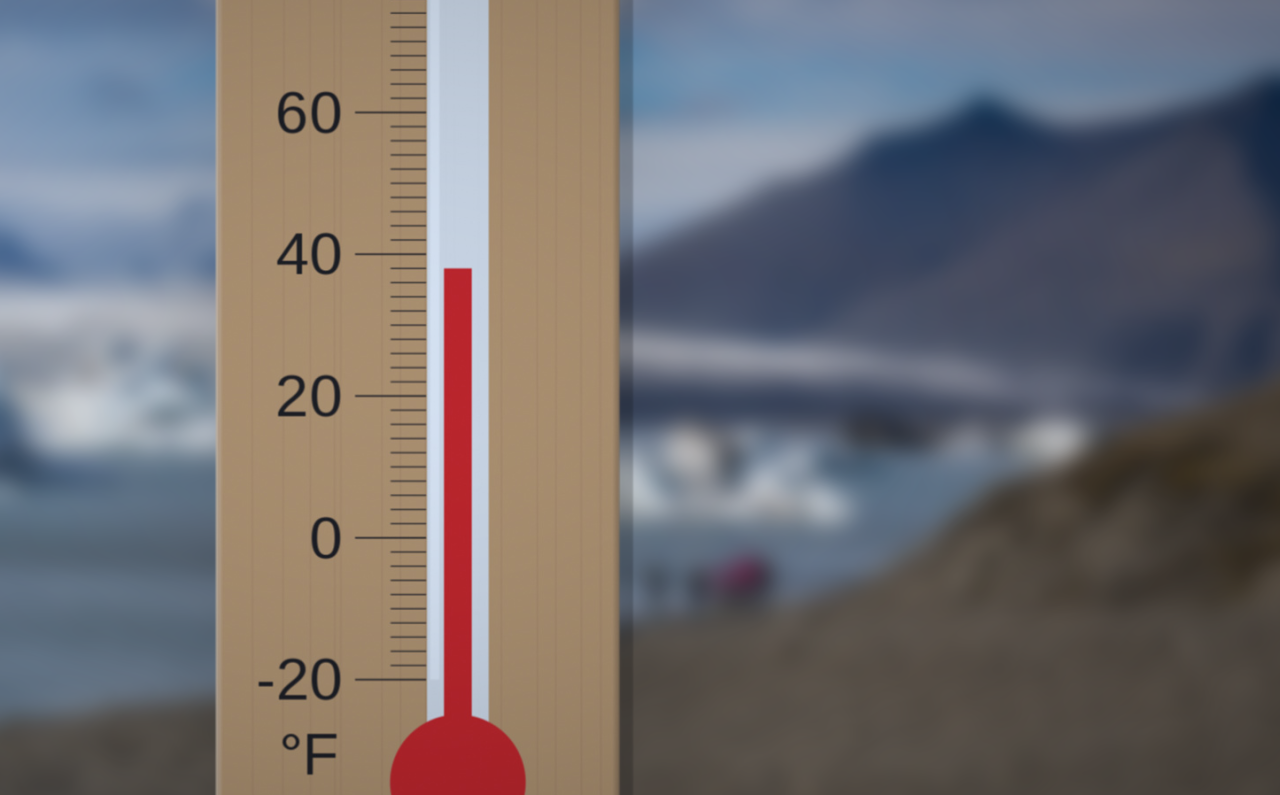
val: 38°F
